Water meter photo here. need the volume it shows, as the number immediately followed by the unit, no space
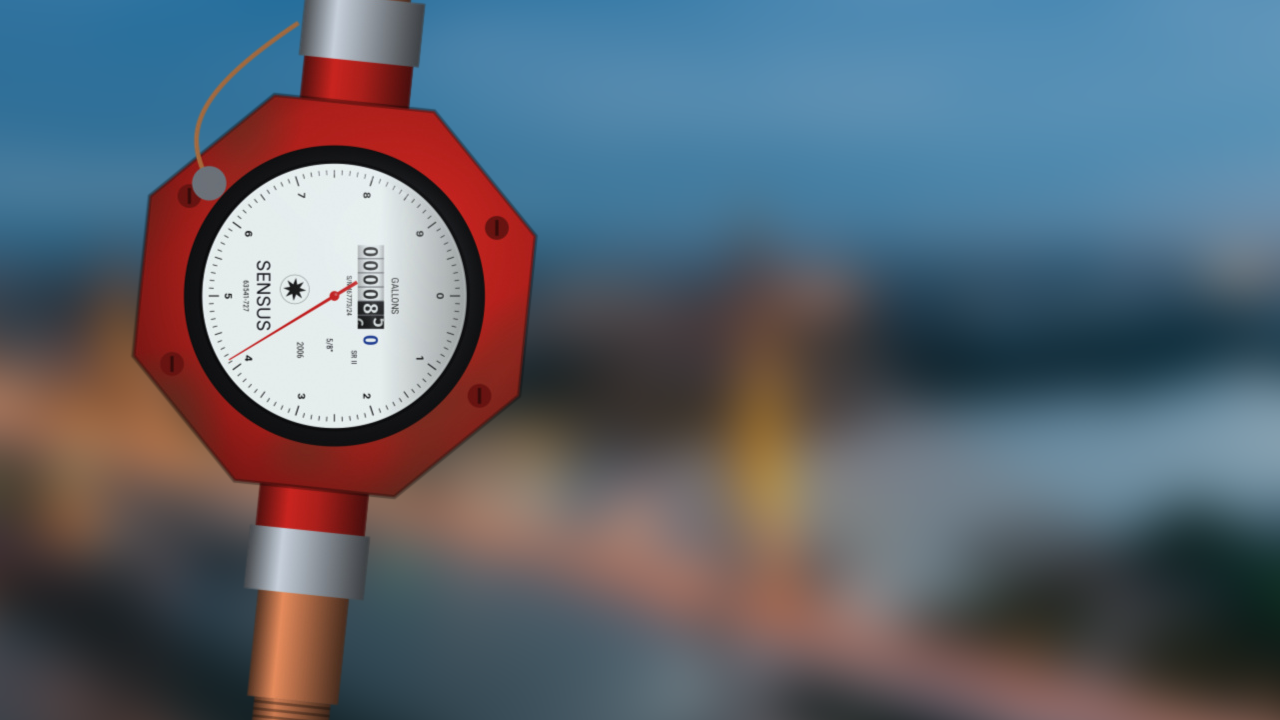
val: 854.1gal
